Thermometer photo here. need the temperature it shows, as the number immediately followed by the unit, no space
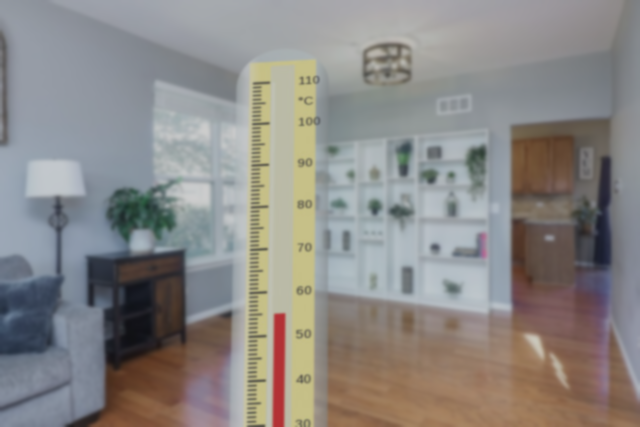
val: 55°C
